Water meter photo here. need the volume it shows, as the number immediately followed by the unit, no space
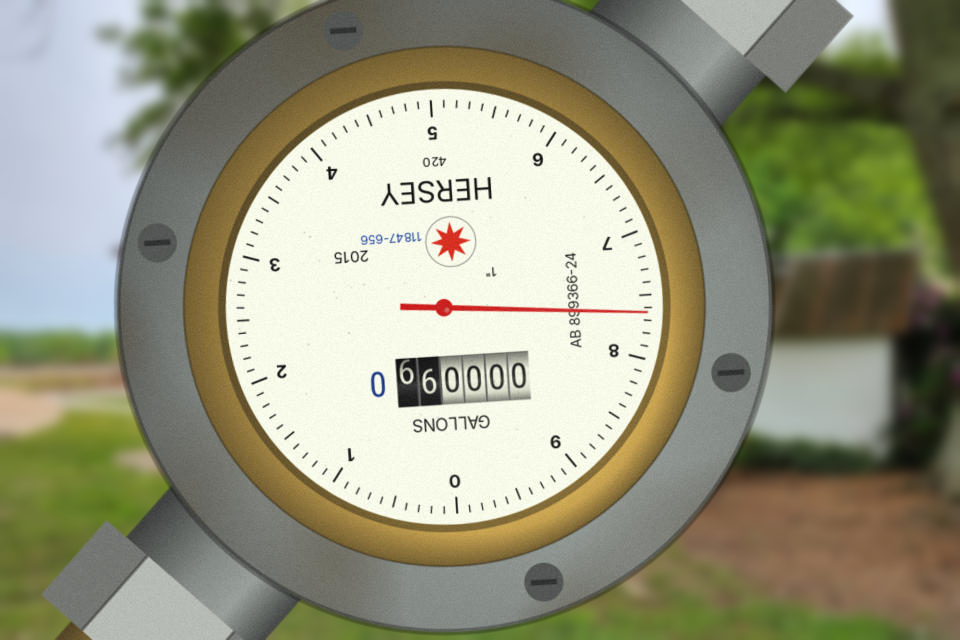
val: 987.6gal
